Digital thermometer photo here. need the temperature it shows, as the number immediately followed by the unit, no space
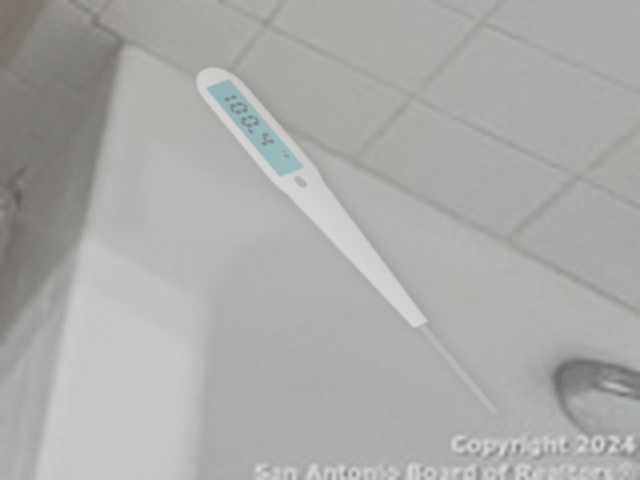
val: 100.4°F
